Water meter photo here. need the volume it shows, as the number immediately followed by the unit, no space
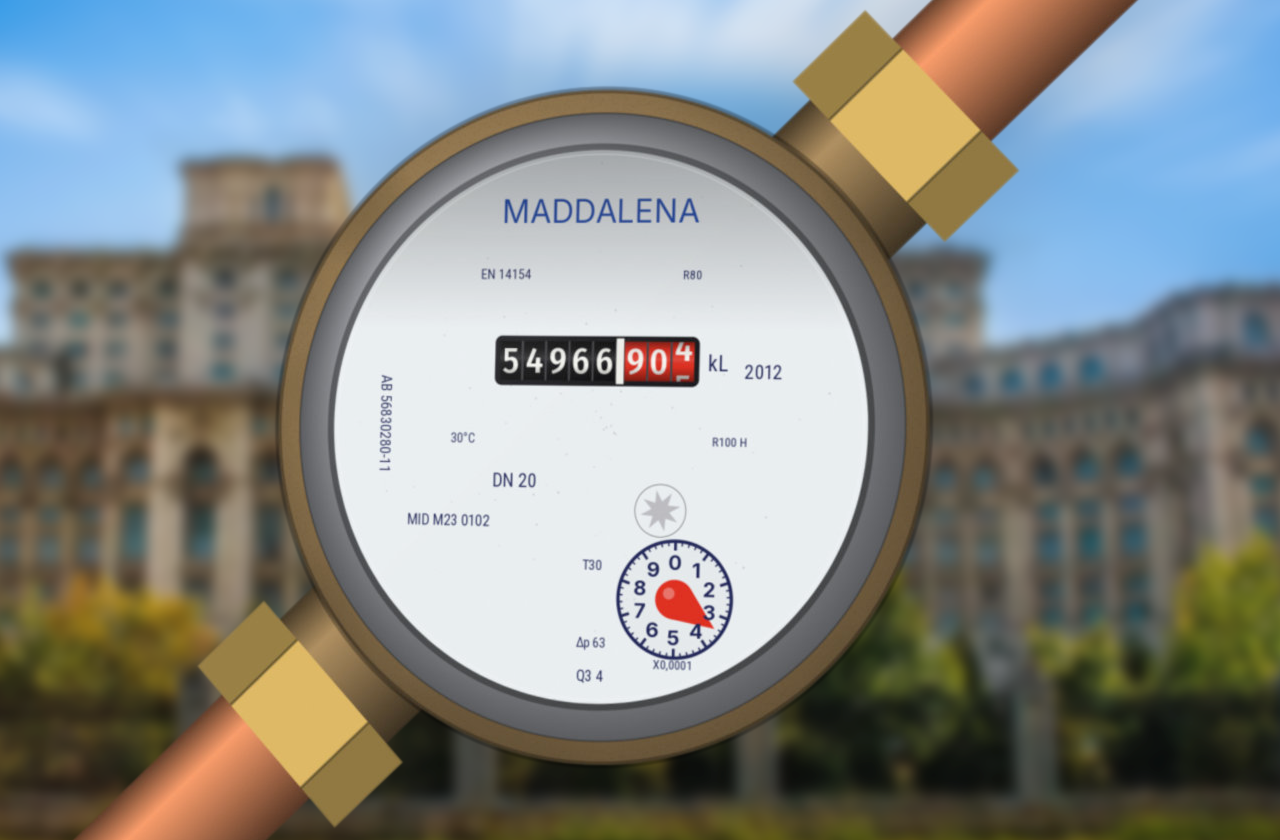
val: 54966.9043kL
